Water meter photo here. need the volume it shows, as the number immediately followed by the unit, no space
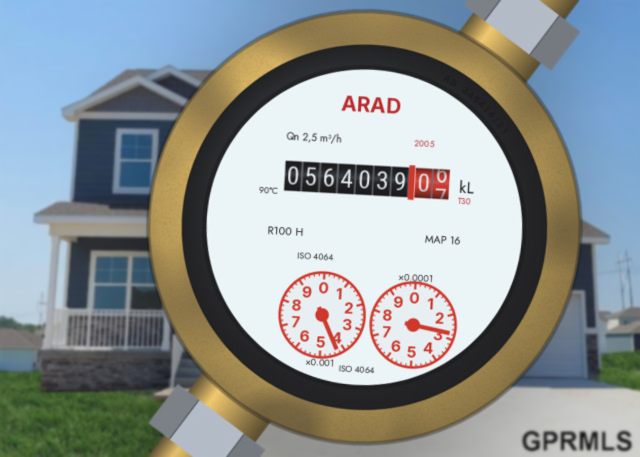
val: 564039.0642kL
